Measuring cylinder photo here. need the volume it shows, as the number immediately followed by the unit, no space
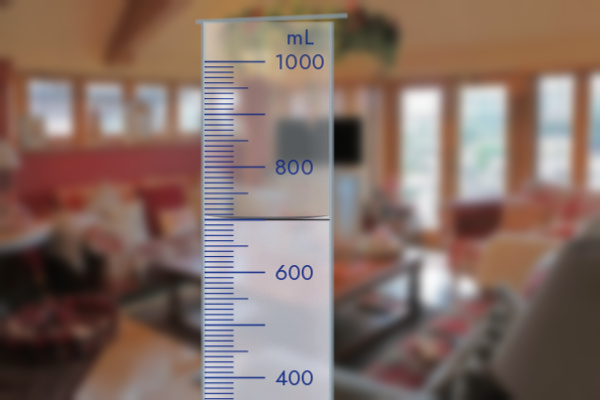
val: 700mL
